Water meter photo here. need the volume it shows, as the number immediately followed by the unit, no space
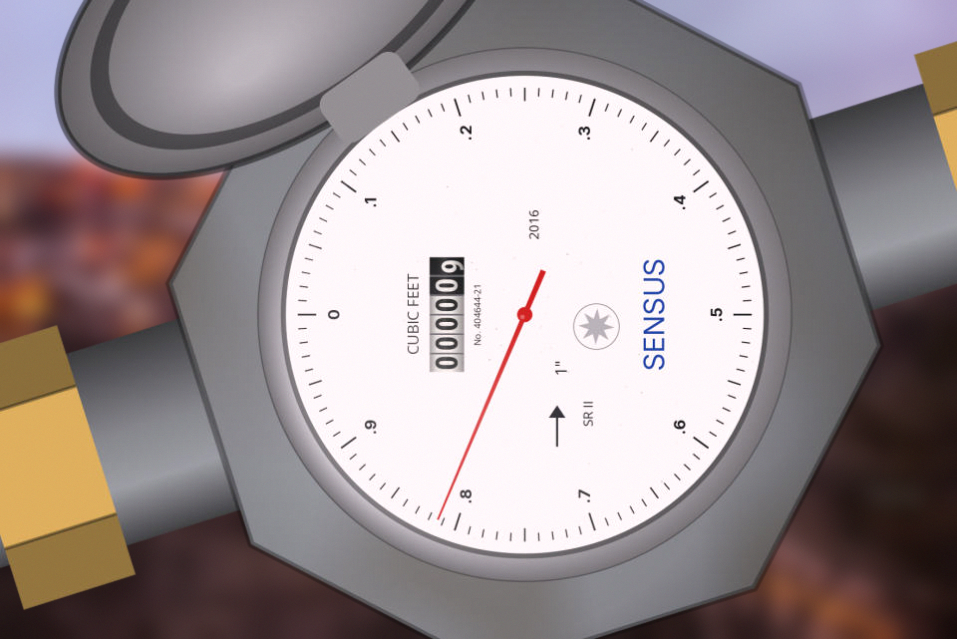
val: 8.81ft³
